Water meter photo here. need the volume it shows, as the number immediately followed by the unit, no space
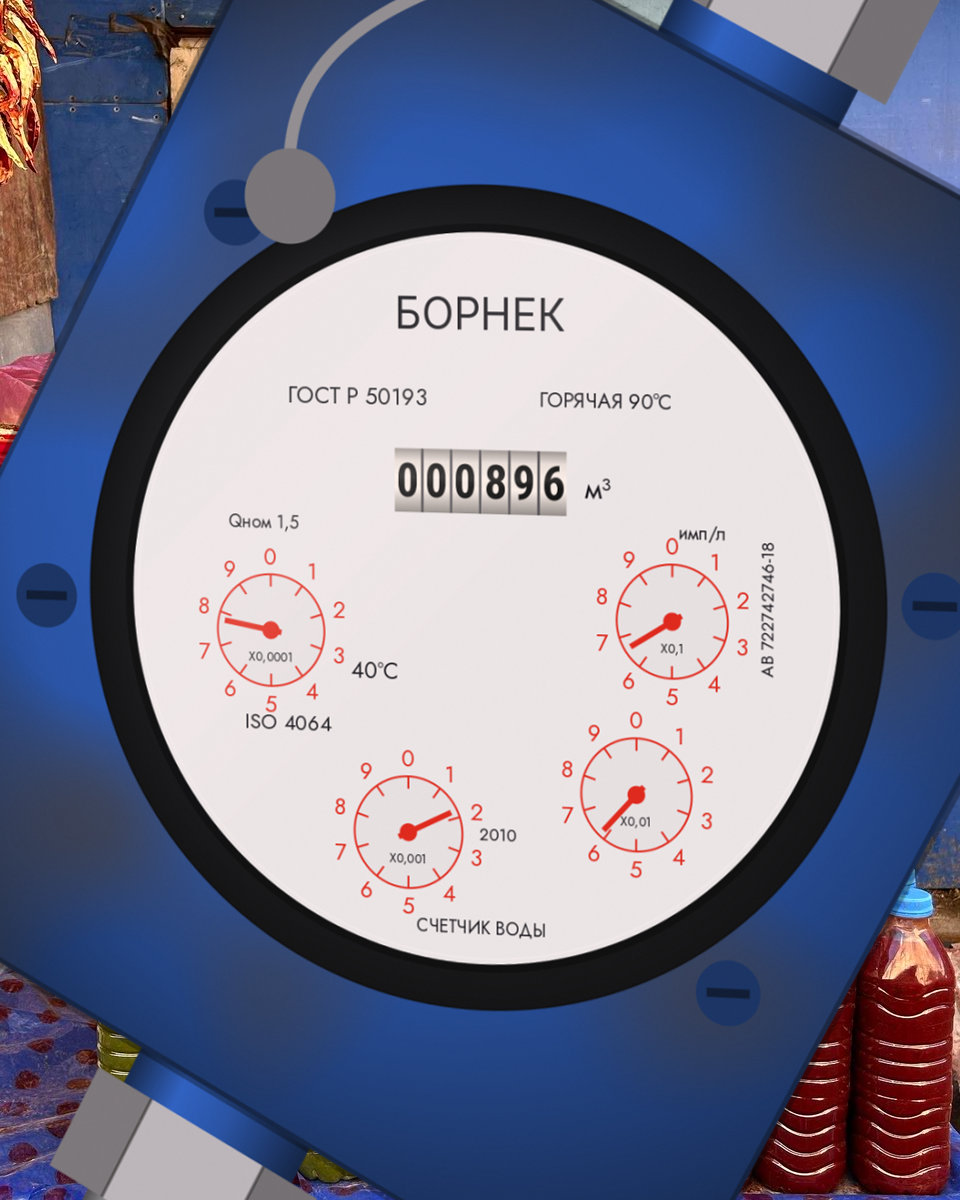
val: 896.6617m³
